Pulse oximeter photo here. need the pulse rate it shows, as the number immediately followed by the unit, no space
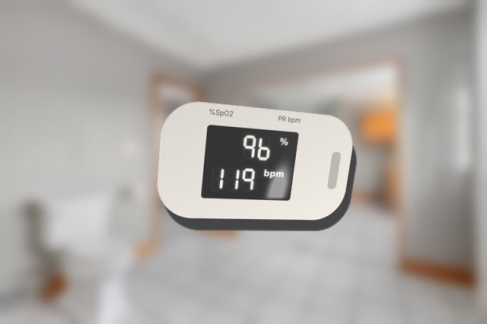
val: 119bpm
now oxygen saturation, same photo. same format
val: 96%
